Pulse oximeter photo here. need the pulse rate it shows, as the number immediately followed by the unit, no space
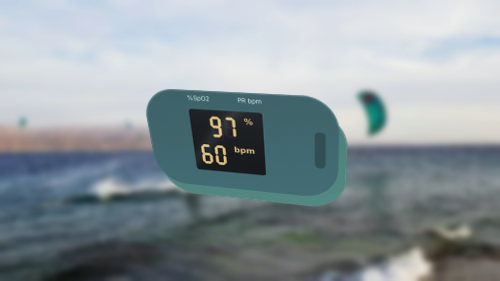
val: 60bpm
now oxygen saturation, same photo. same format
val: 97%
